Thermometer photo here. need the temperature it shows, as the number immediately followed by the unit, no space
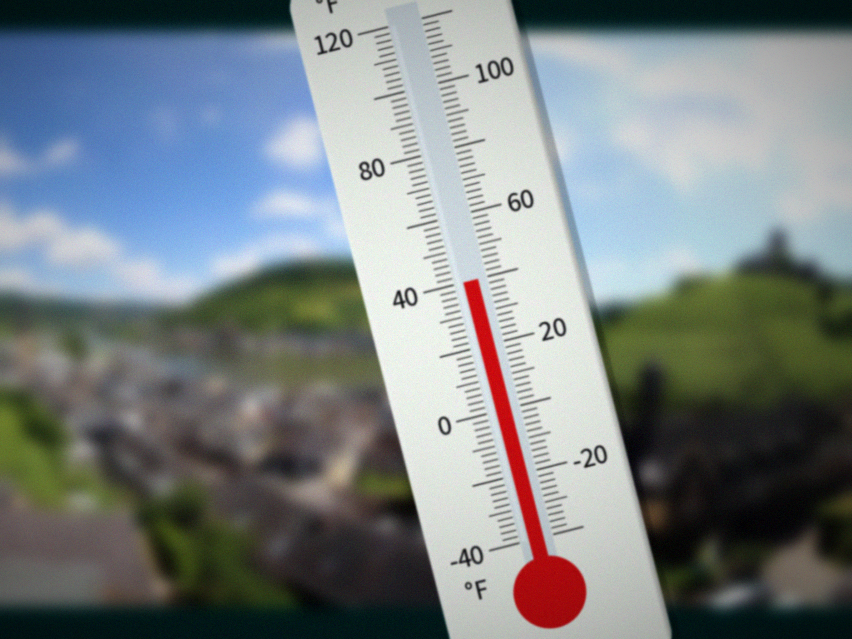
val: 40°F
